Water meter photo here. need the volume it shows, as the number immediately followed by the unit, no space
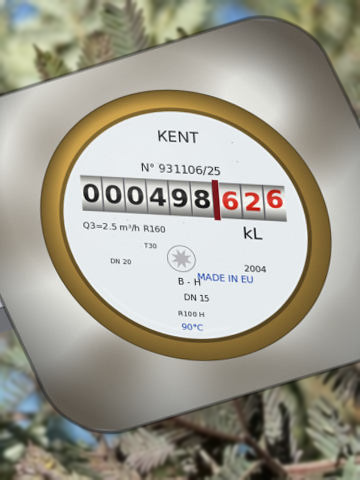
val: 498.626kL
